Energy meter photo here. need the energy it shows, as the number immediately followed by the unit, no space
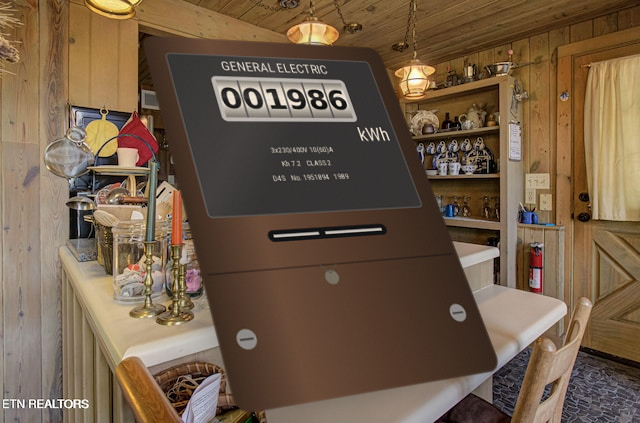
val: 1986kWh
